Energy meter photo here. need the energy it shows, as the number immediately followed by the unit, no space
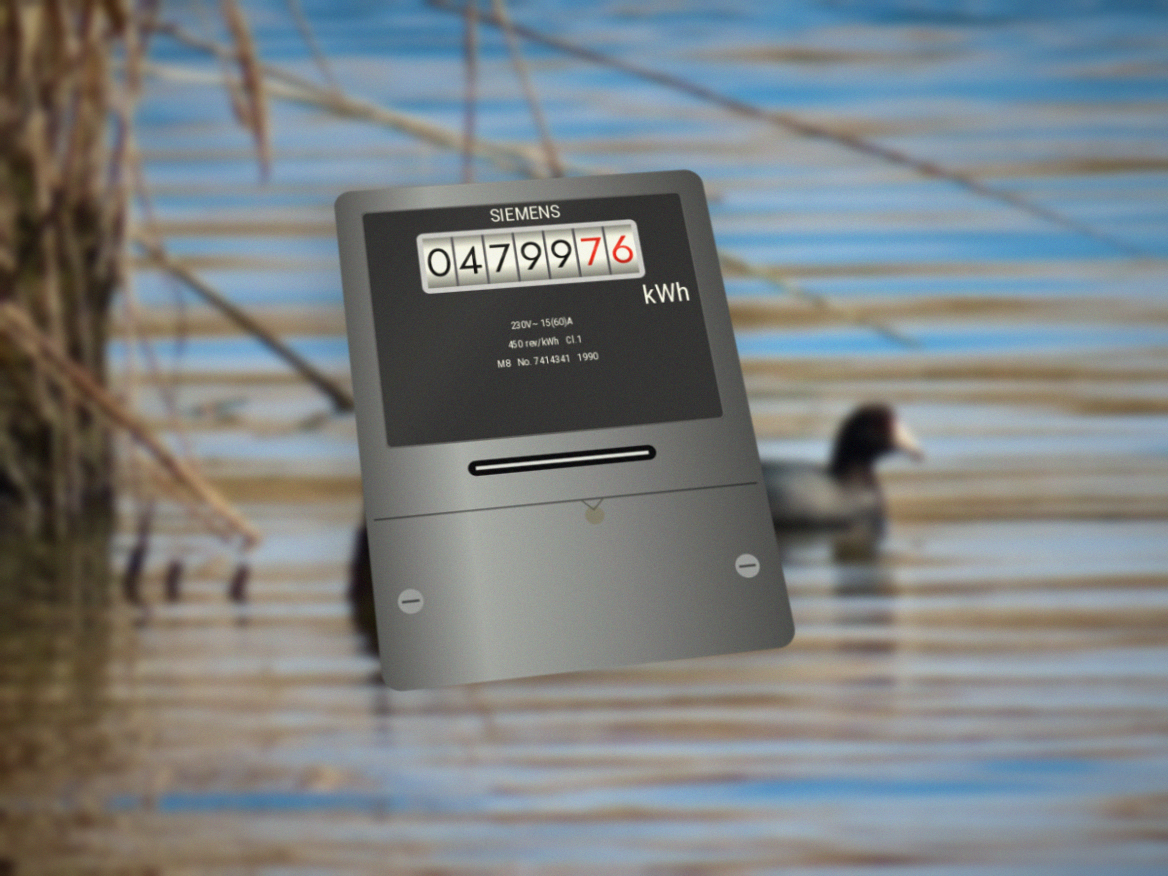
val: 4799.76kWh
